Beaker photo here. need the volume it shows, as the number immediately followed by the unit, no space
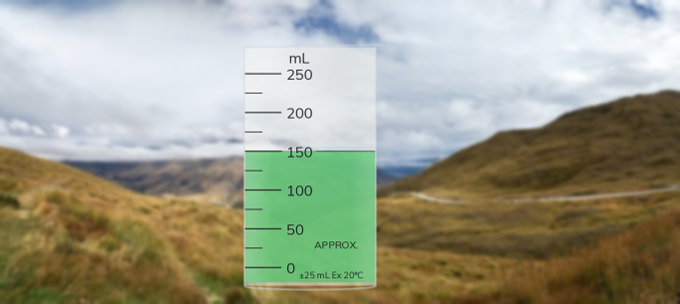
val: 150mL
